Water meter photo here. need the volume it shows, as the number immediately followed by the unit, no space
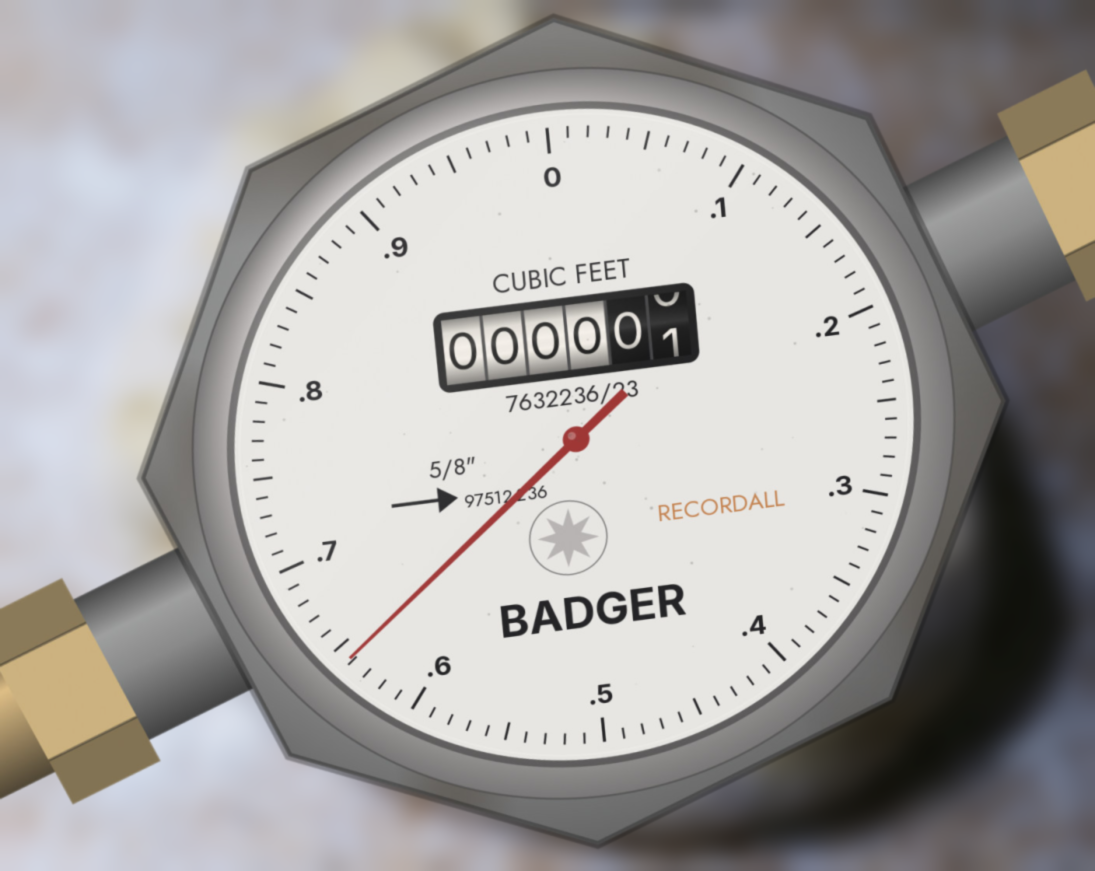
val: 0.64ft³
